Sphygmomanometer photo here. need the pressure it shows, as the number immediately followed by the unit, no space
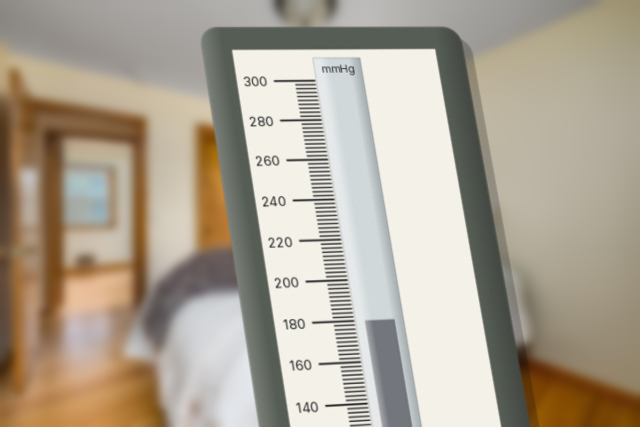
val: 180mmHg
